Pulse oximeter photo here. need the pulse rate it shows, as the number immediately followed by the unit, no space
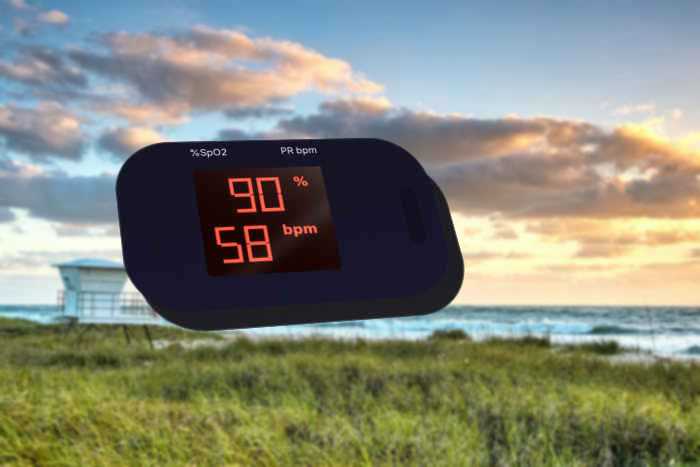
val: 58bpm
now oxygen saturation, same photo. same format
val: 90%
